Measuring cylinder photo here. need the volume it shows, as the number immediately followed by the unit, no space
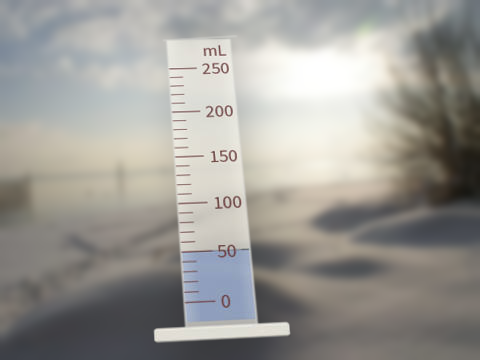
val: 50mL
